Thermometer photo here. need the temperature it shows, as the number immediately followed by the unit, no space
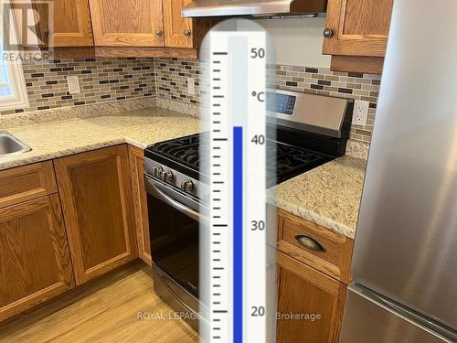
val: 41.5°C
